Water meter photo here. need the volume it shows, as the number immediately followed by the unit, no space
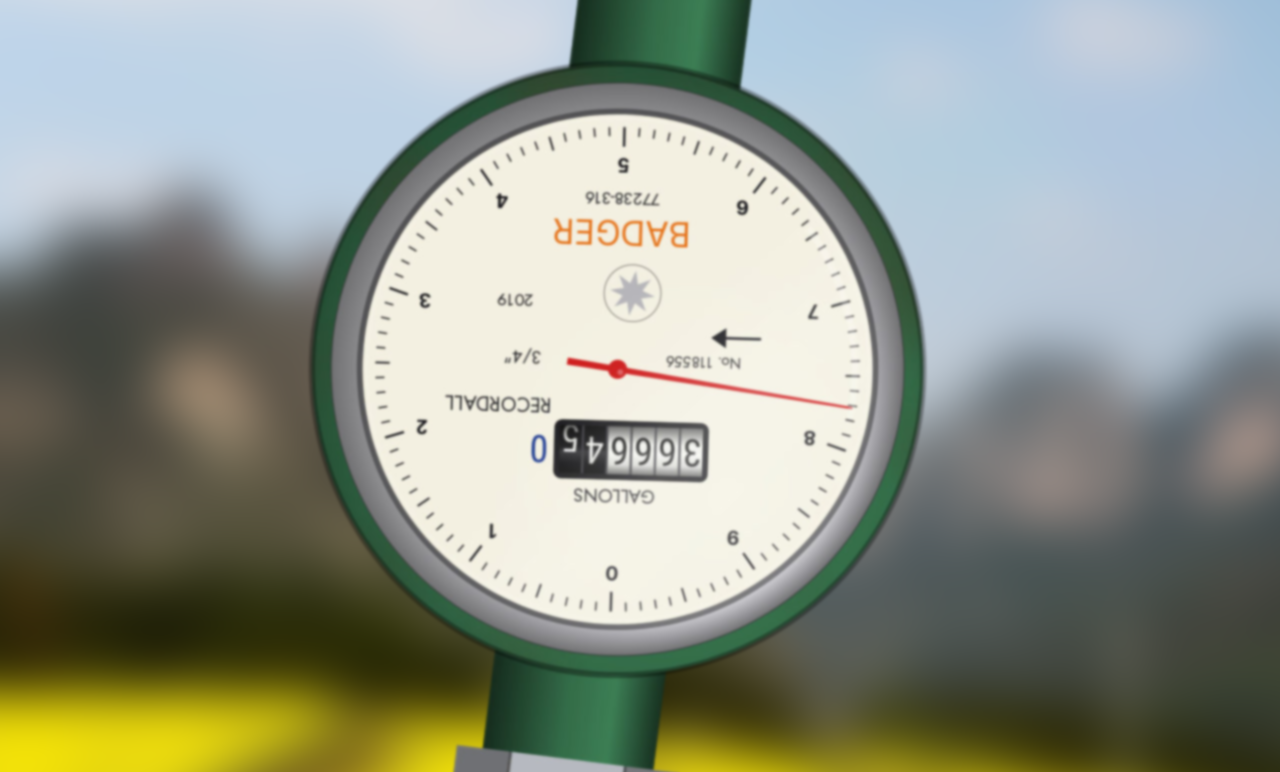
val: 3666447.7gal
